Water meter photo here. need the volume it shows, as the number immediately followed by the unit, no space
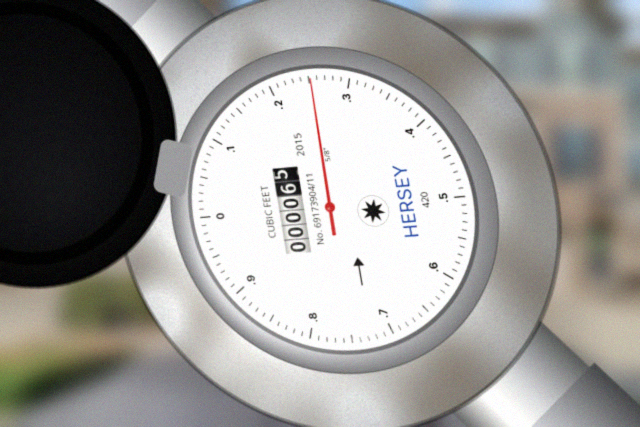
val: 65.25ft³
